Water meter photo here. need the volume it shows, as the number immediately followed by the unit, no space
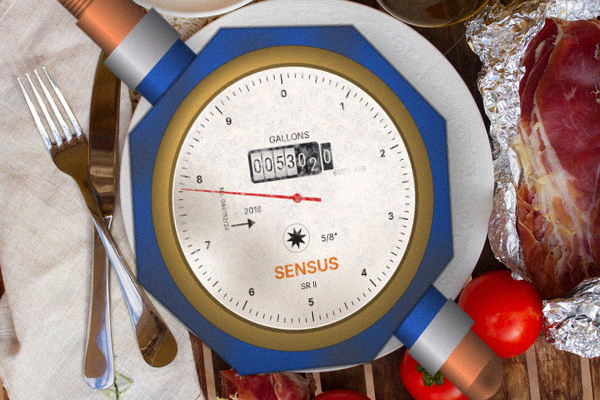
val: 53017.8gal
